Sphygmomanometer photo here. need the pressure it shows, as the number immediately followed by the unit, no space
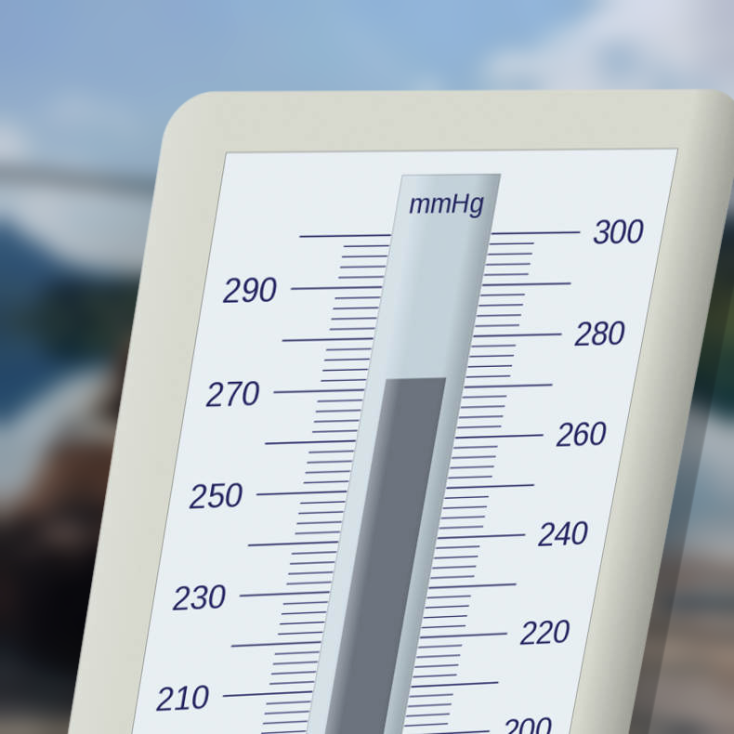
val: 272mmHg
